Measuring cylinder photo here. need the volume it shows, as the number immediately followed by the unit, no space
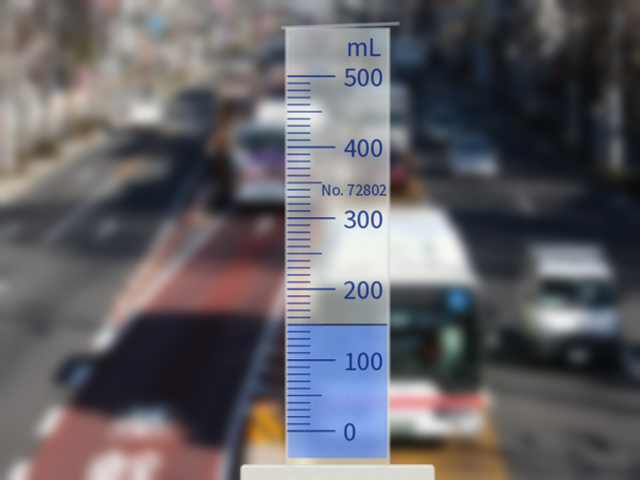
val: 150mL
